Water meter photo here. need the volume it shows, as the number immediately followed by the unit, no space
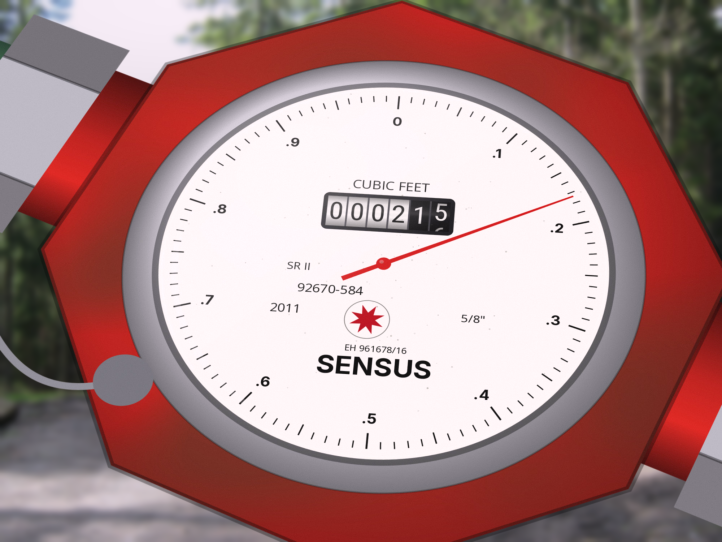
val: 215.17ft³
